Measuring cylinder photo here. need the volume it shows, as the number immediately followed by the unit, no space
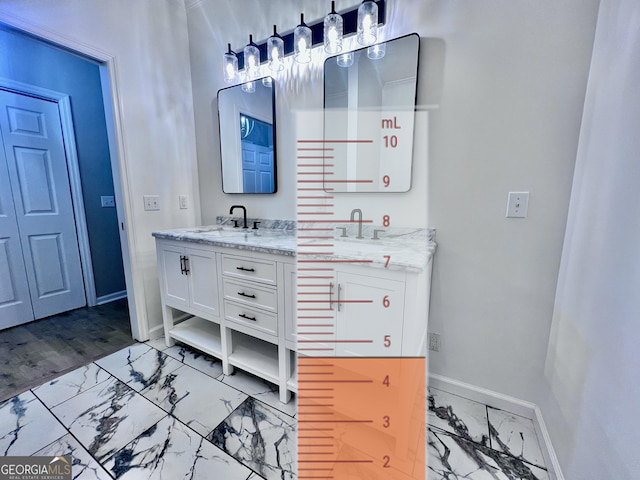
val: 4.6mL
